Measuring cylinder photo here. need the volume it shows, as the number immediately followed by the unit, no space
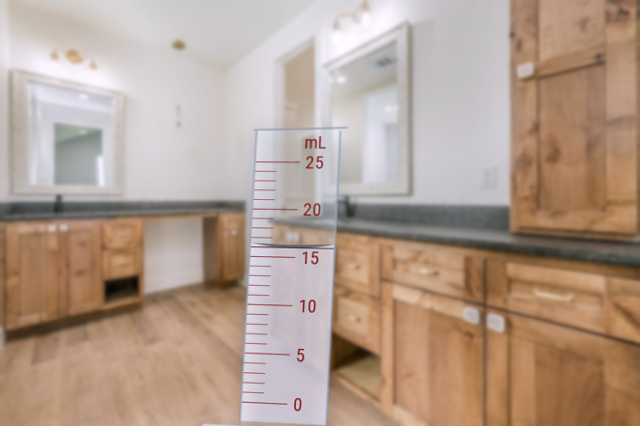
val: 16mL
